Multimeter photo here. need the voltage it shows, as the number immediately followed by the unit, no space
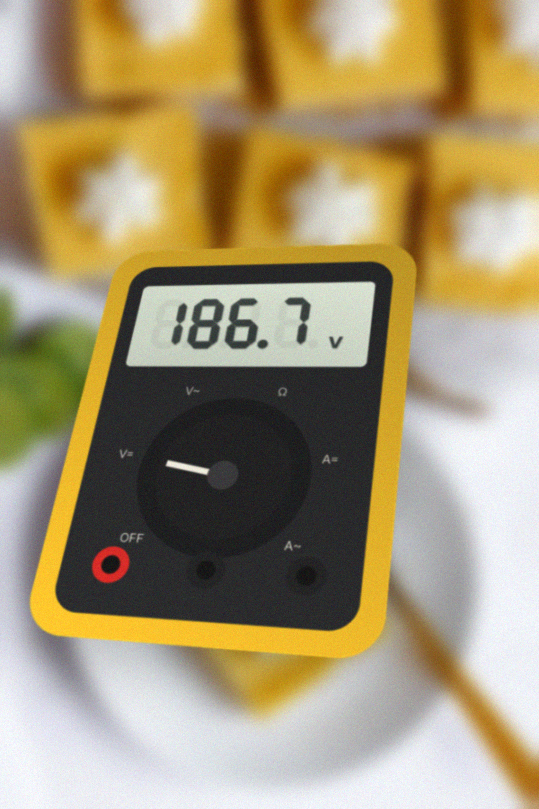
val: 186.7V
